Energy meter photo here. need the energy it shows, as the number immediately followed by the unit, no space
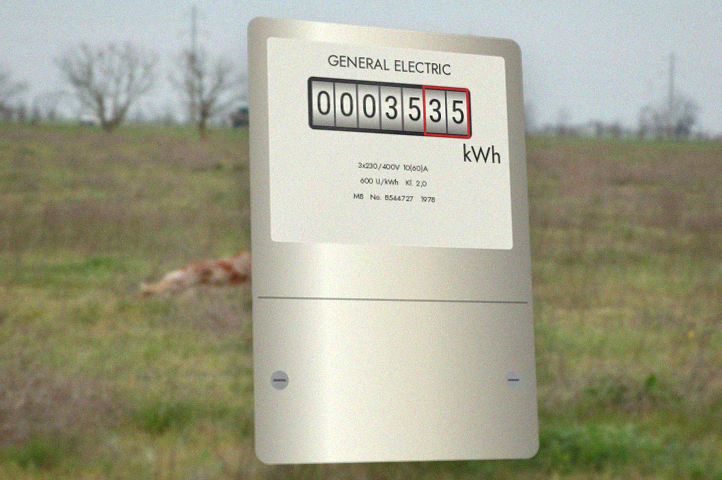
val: 35.35kWh
